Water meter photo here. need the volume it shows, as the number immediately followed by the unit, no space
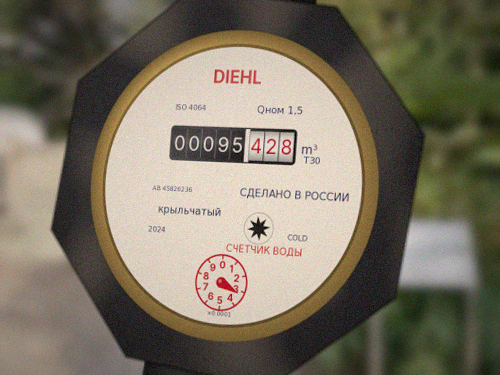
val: 95.4283m³
